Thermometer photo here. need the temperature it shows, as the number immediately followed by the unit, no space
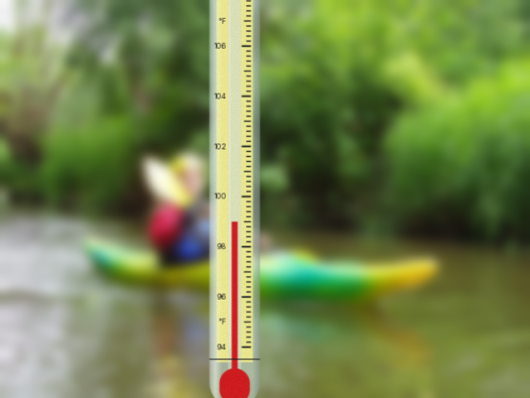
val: 99°F
